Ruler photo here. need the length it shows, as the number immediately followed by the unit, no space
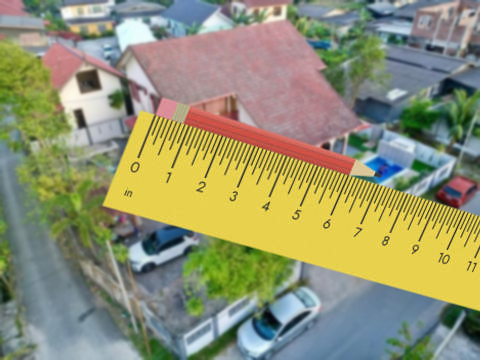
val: 7in
